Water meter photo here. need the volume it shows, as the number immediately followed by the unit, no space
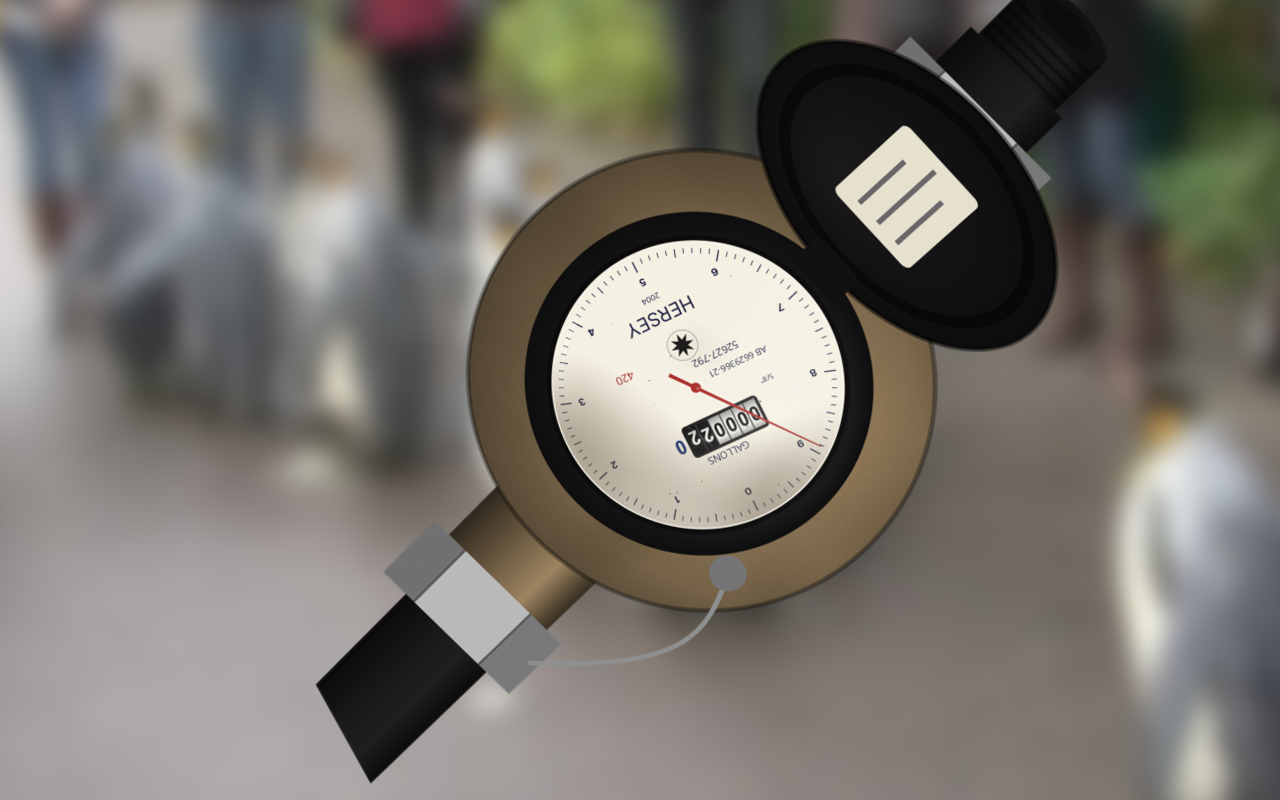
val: 218.9gal
